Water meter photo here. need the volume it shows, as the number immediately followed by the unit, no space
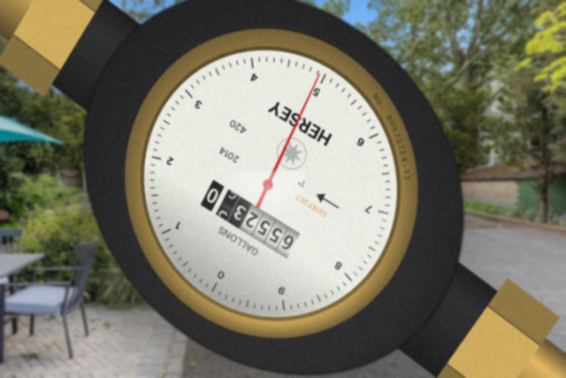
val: 6552354.9gal
